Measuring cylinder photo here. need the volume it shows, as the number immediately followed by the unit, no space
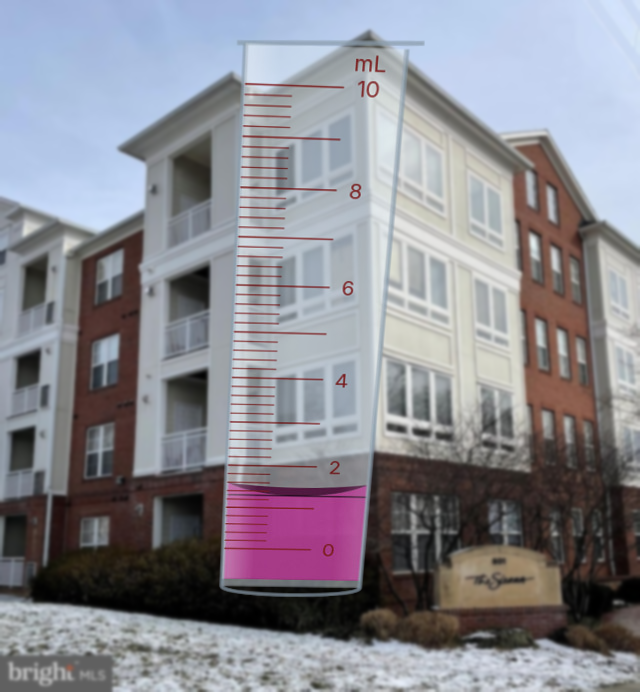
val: 1.3mL
